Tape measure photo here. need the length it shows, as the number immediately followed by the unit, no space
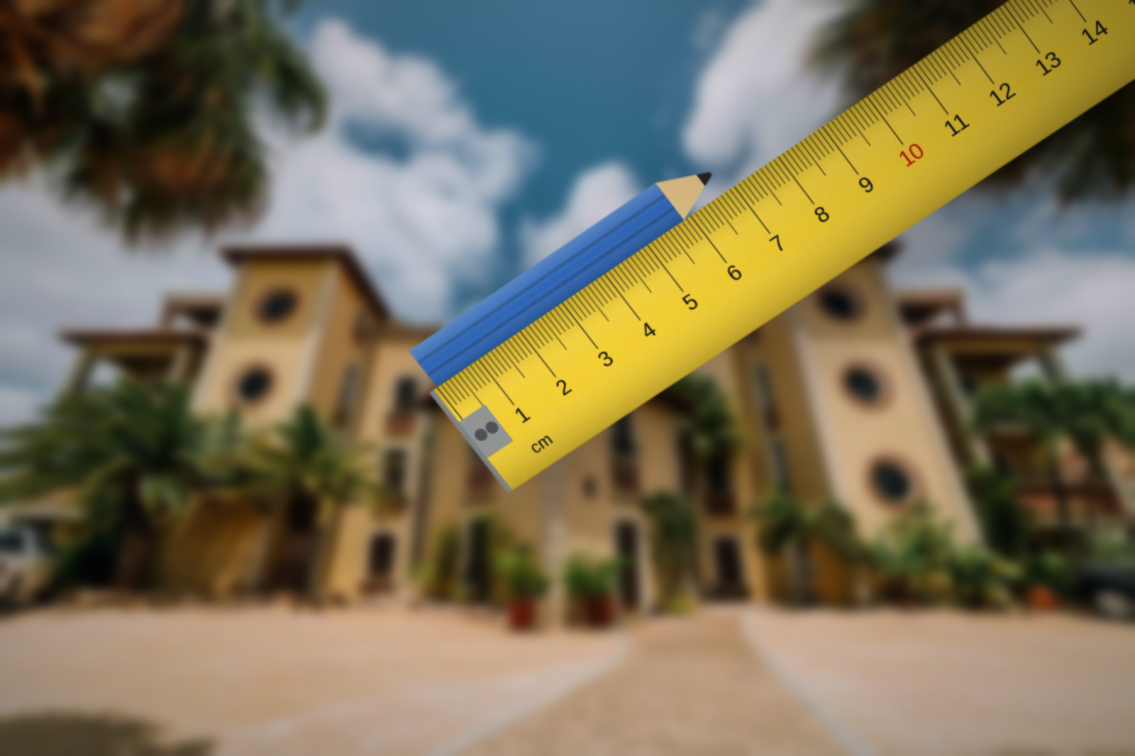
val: 6.8cm
